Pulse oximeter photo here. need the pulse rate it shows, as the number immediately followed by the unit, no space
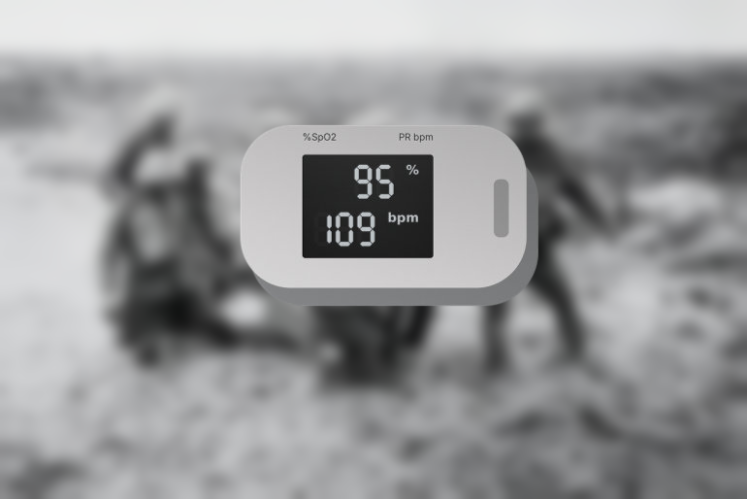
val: 109bpm
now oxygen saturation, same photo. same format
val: 95%
